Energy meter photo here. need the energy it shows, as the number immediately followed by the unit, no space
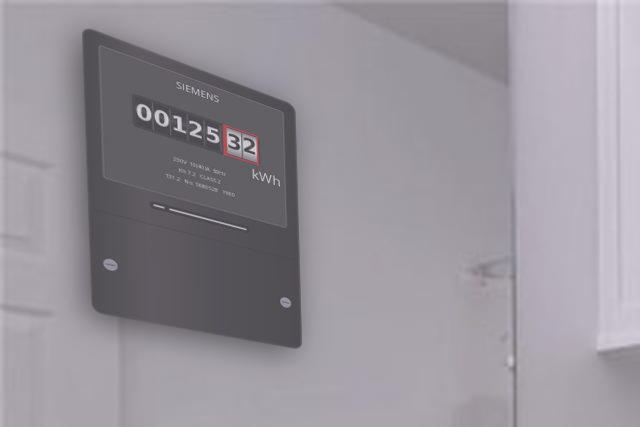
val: 125.32kWh
